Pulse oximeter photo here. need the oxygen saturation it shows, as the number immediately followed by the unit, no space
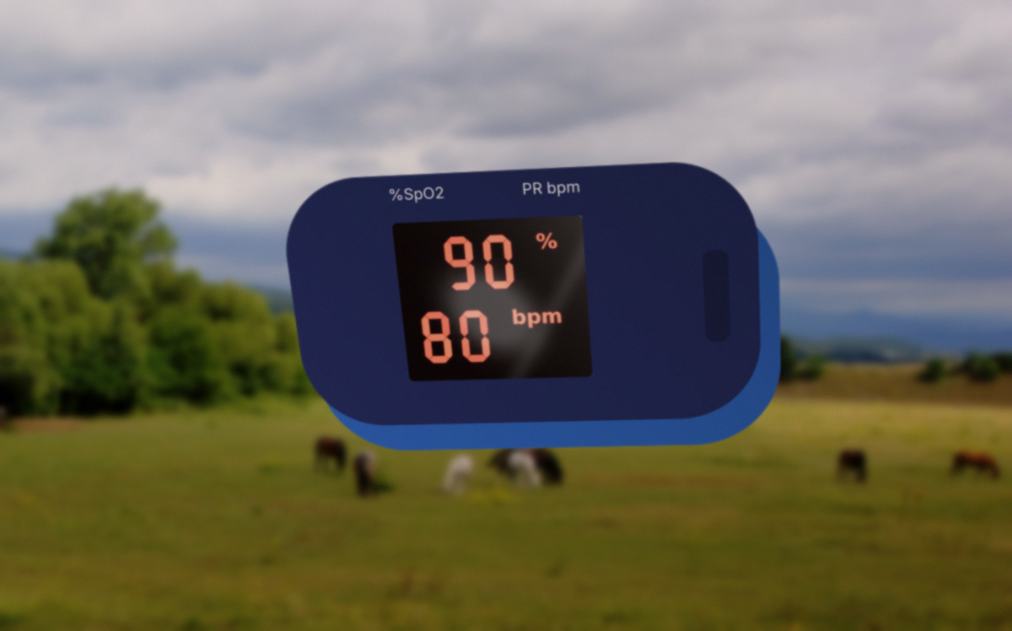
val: 90%
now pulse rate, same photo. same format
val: 80bpm
